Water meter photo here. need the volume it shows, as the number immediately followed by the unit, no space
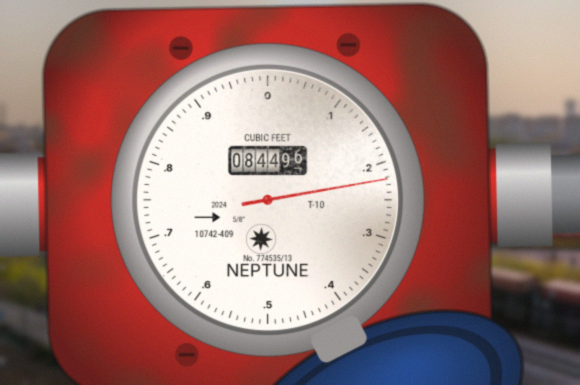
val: 84496.22ft³
